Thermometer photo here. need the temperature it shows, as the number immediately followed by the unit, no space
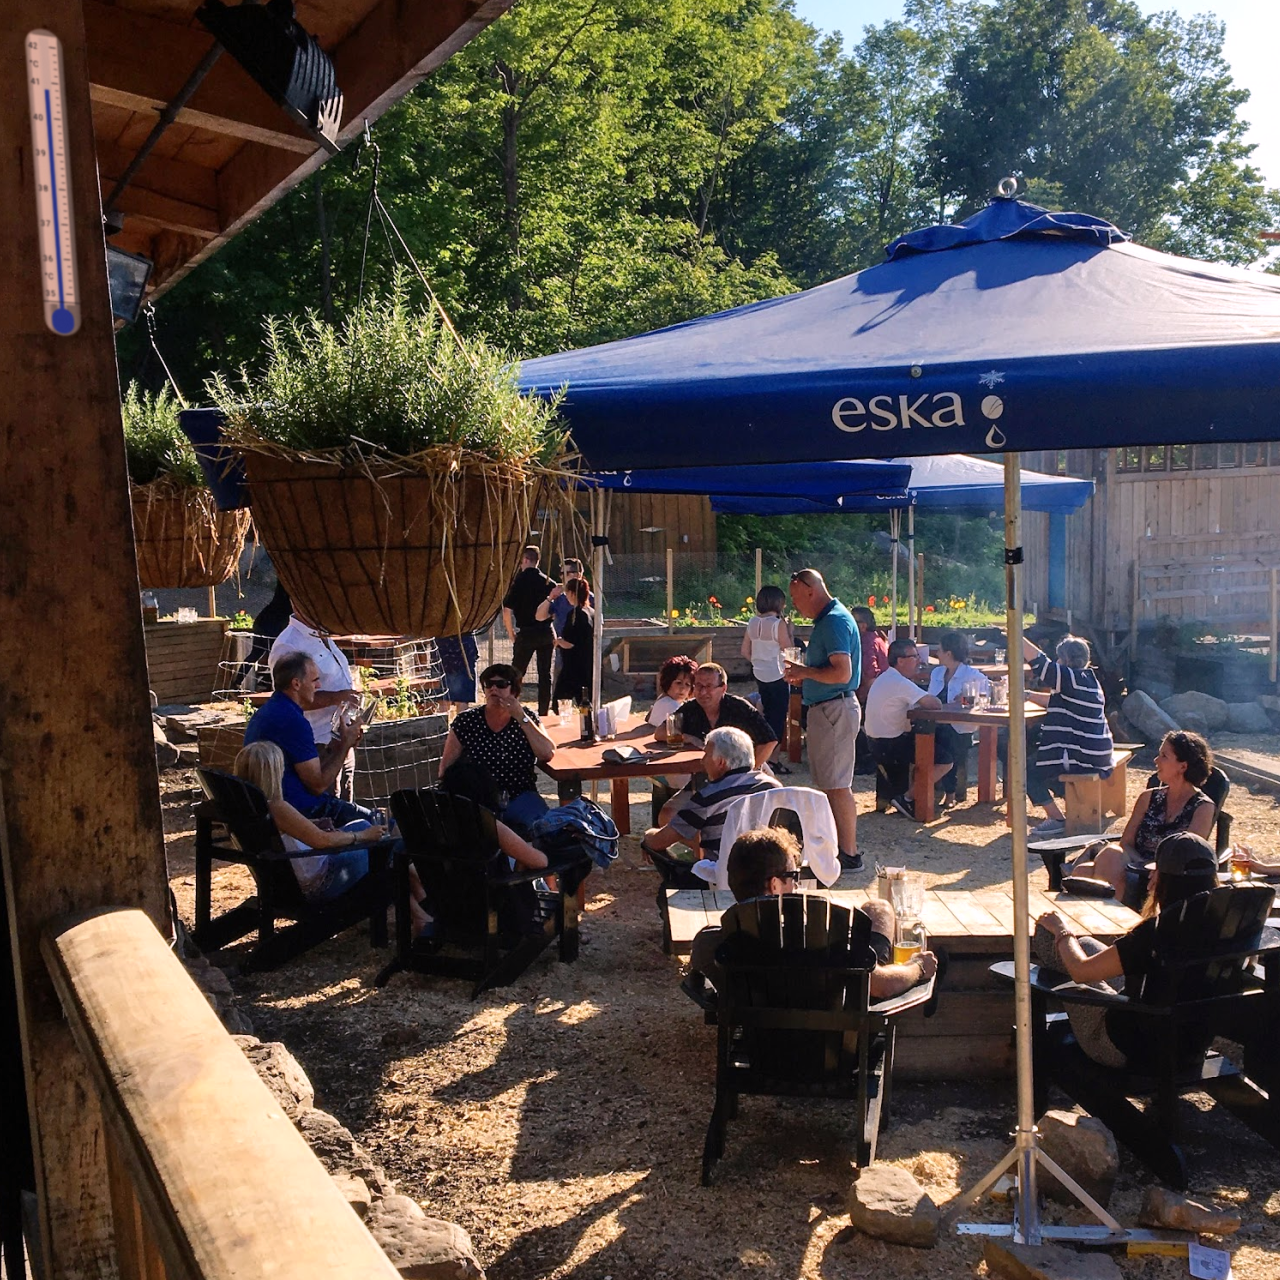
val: 40.8°C
